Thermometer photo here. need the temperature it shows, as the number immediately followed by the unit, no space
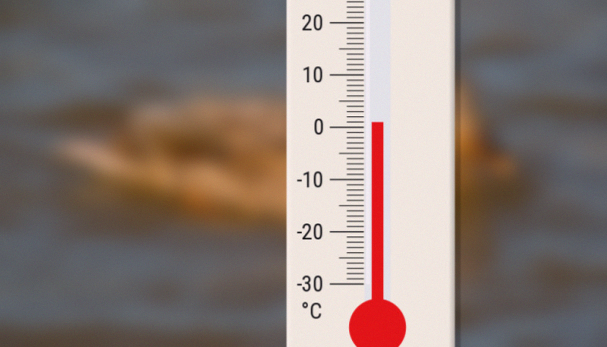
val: 1°C
